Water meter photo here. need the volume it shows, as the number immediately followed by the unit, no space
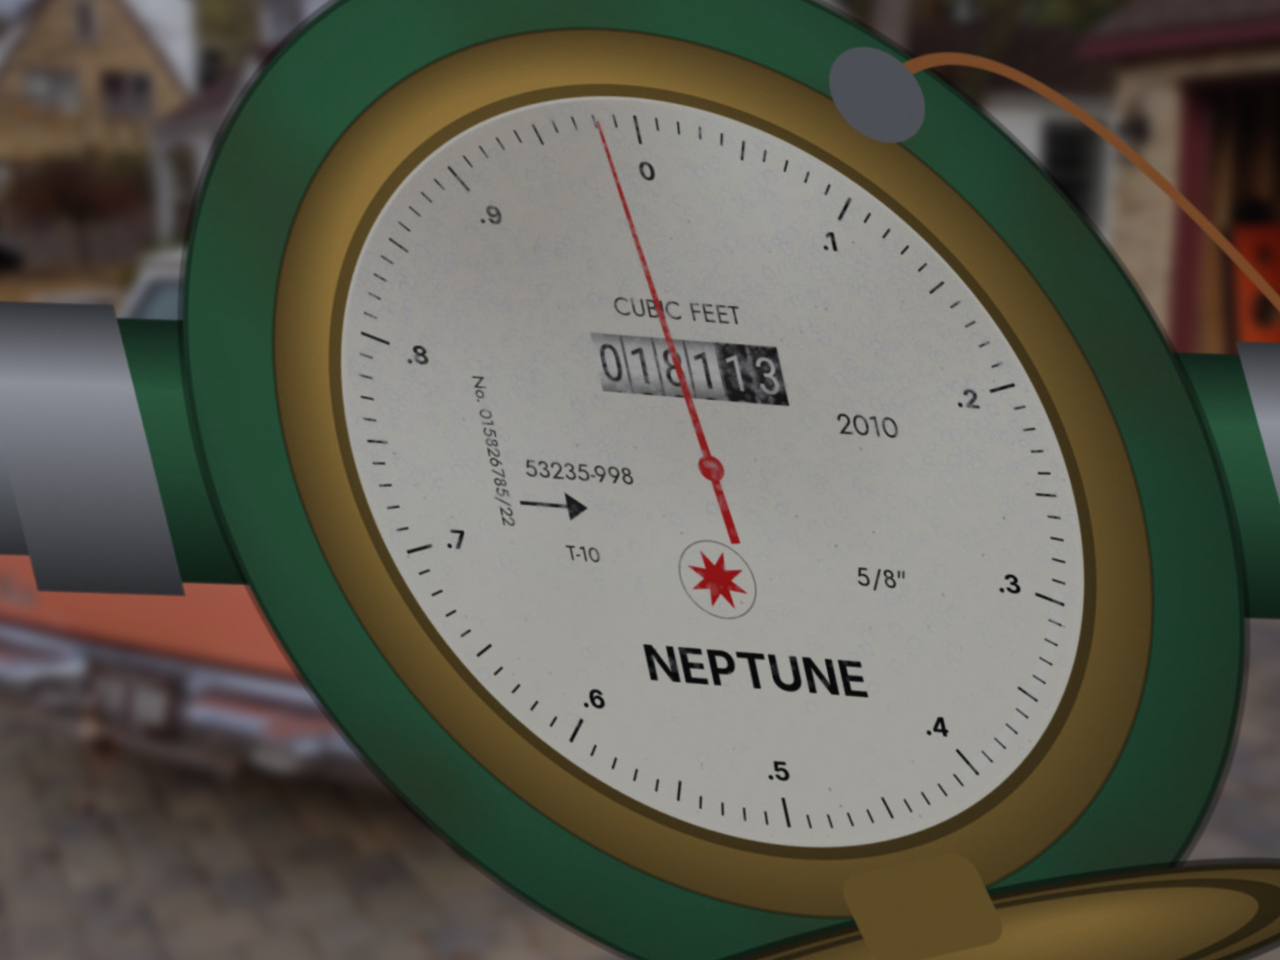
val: 18112.98ft³
